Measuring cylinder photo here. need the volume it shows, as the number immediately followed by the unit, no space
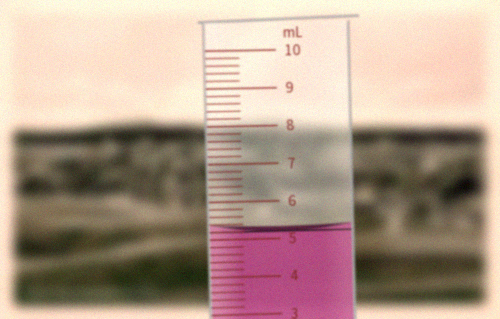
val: 5.2mL
